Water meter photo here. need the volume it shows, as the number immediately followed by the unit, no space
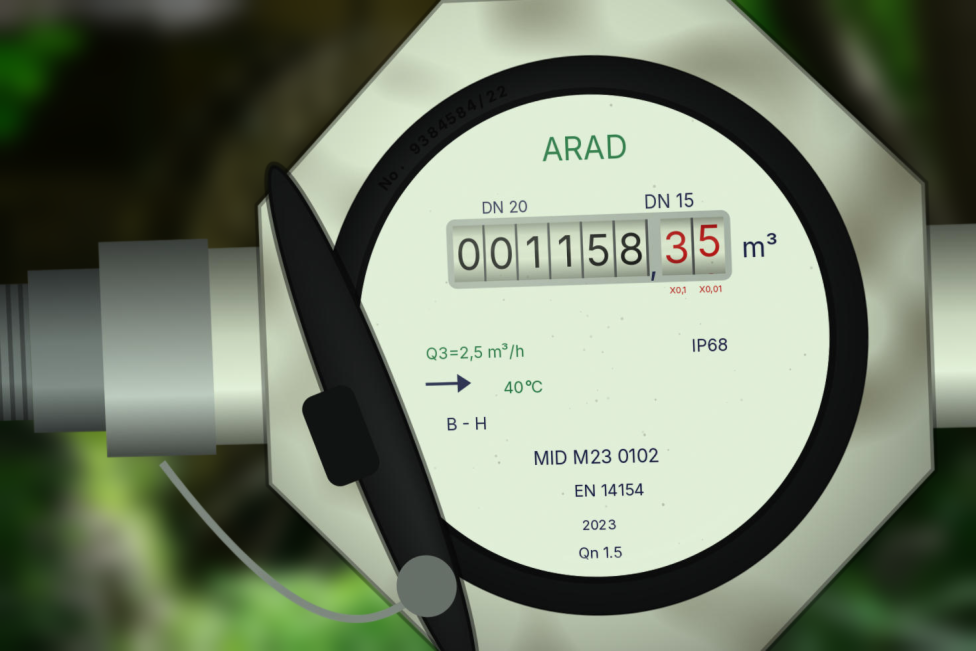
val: 1158.35m³
